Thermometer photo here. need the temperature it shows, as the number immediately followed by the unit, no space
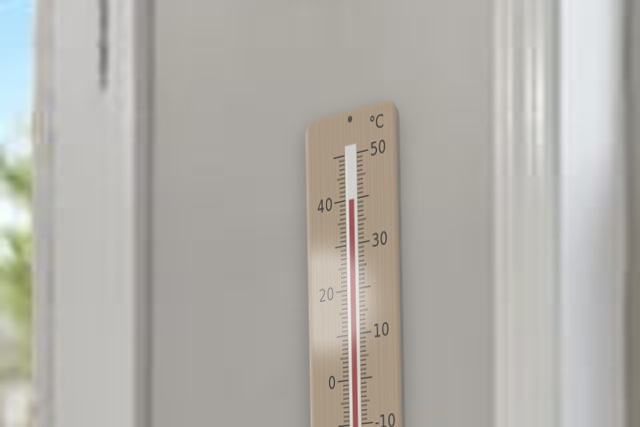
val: 40°C
